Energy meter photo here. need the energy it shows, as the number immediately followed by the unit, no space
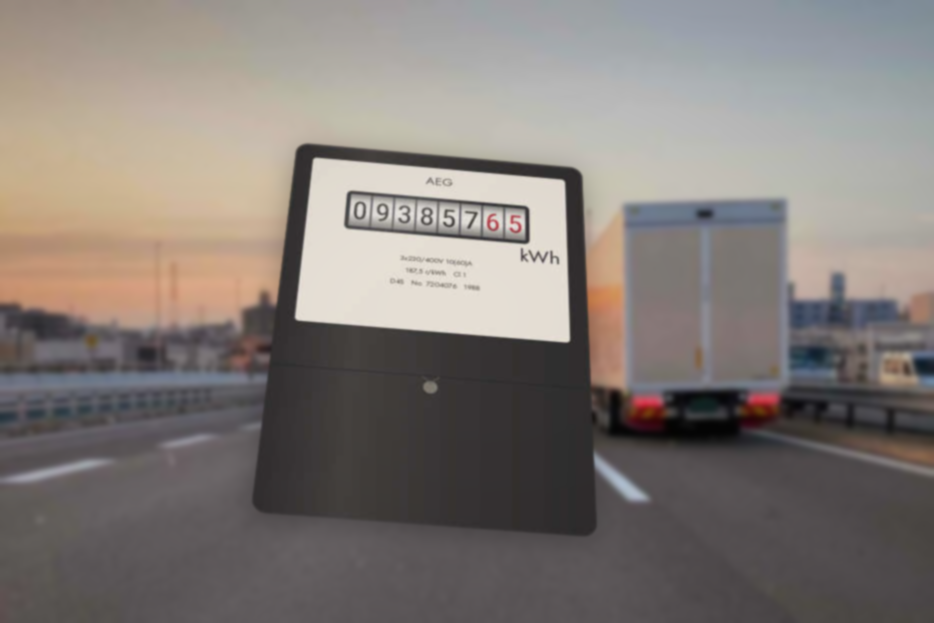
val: 93857.65kWh
